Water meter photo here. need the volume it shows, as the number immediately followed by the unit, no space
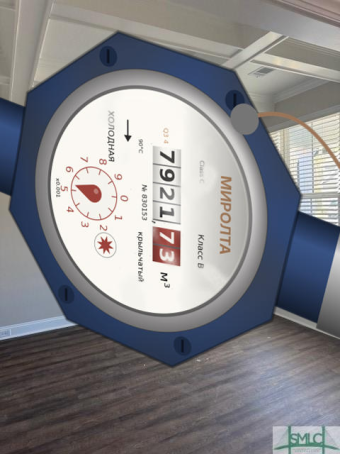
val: 7921.735m³
